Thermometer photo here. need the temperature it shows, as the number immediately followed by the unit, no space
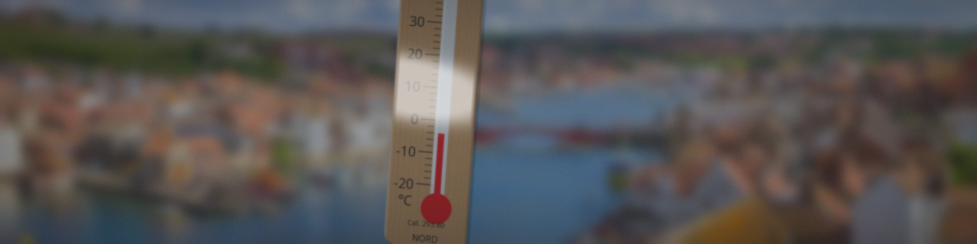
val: -4°C
